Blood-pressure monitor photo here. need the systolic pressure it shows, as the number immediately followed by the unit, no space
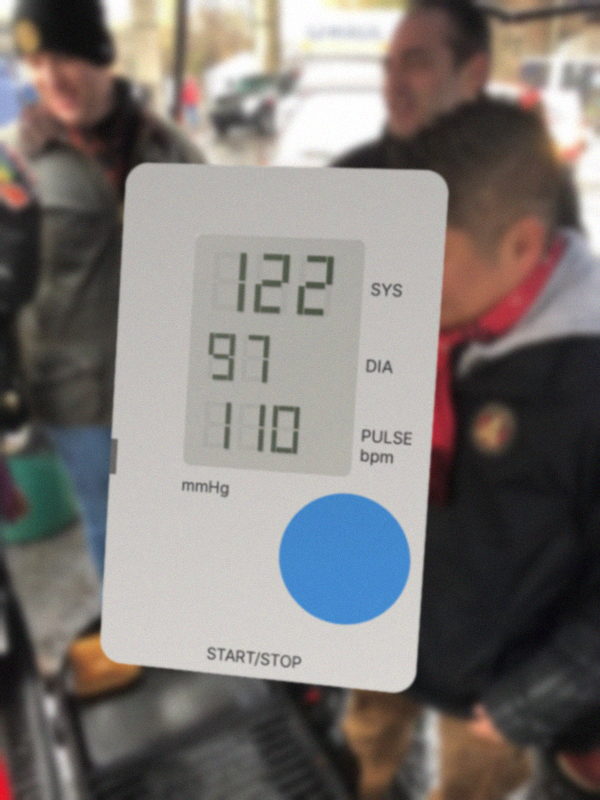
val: 122mmHg
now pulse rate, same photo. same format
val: 110bpm
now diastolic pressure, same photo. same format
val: 97mmHg
